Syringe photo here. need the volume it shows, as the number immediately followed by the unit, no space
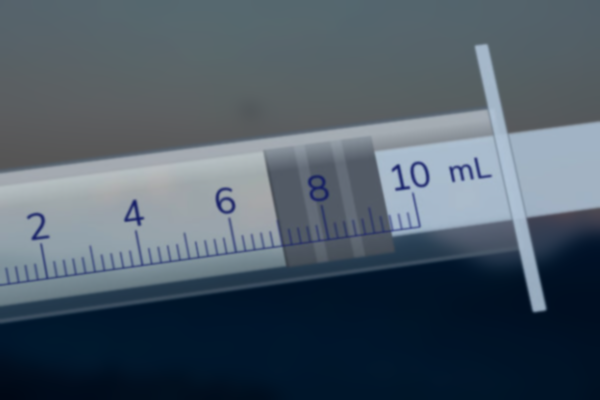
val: 7mL
